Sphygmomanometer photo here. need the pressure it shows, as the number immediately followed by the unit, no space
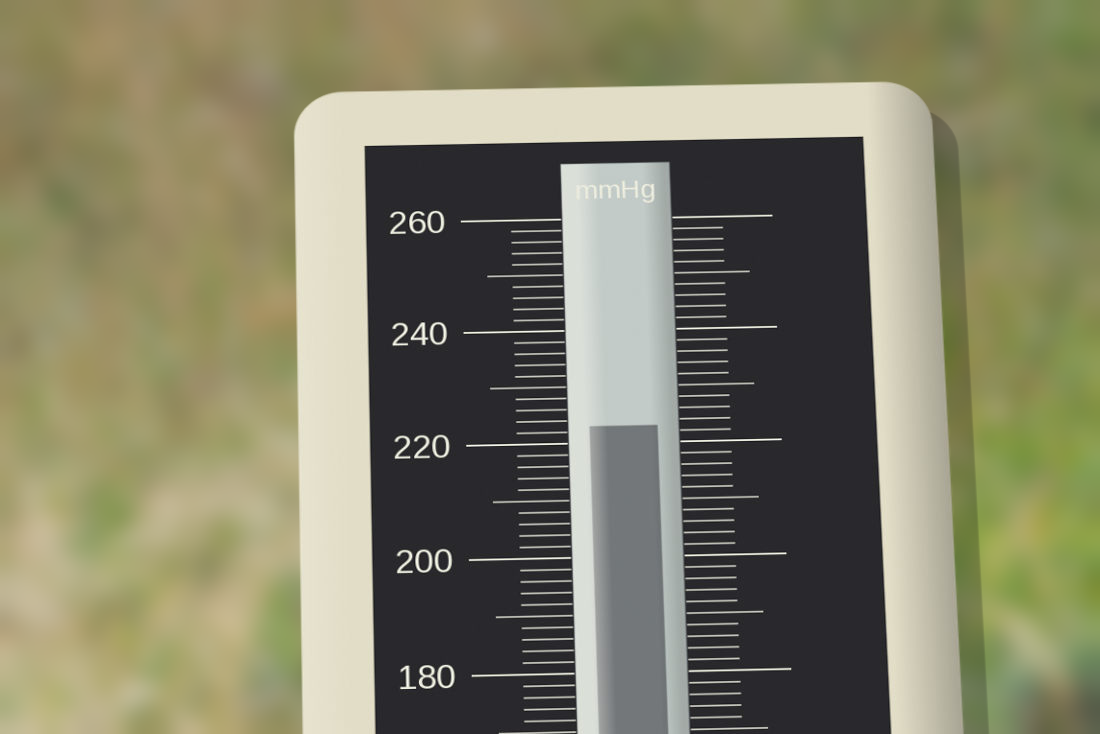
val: 223mmHg
